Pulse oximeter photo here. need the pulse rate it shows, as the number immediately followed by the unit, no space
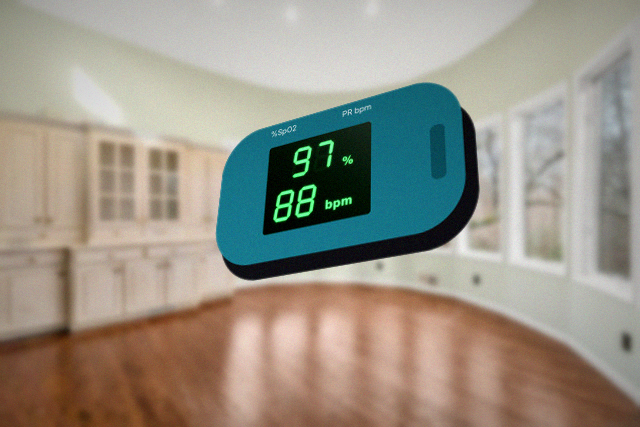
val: 88bpm
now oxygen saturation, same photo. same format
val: 97%
